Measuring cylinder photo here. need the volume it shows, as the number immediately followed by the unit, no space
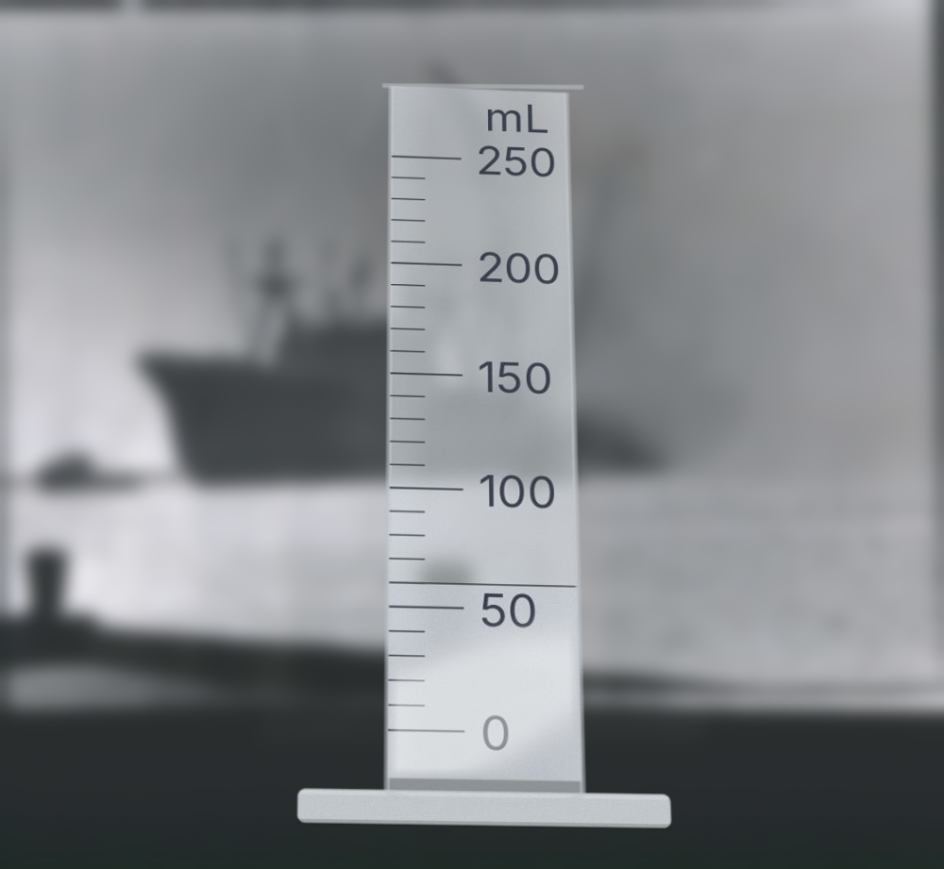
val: 60mL
